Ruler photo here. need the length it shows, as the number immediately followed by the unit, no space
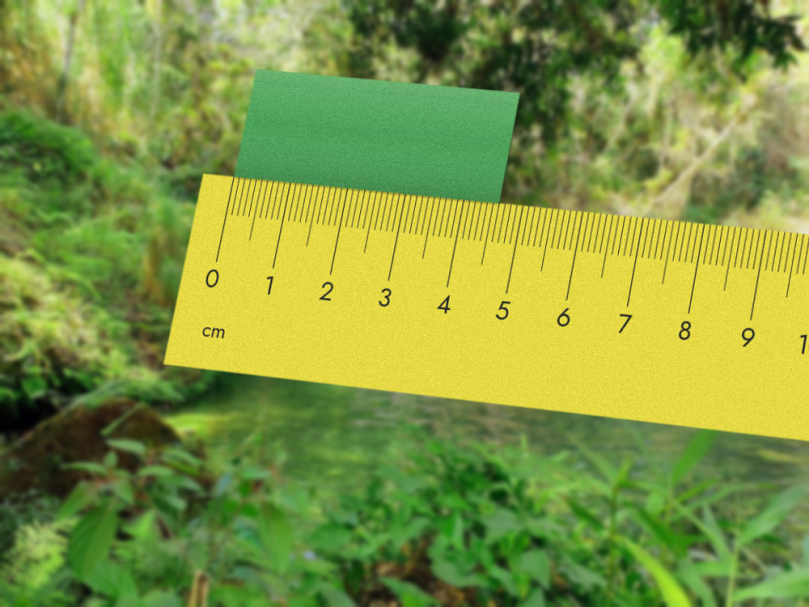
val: 4.6cm
